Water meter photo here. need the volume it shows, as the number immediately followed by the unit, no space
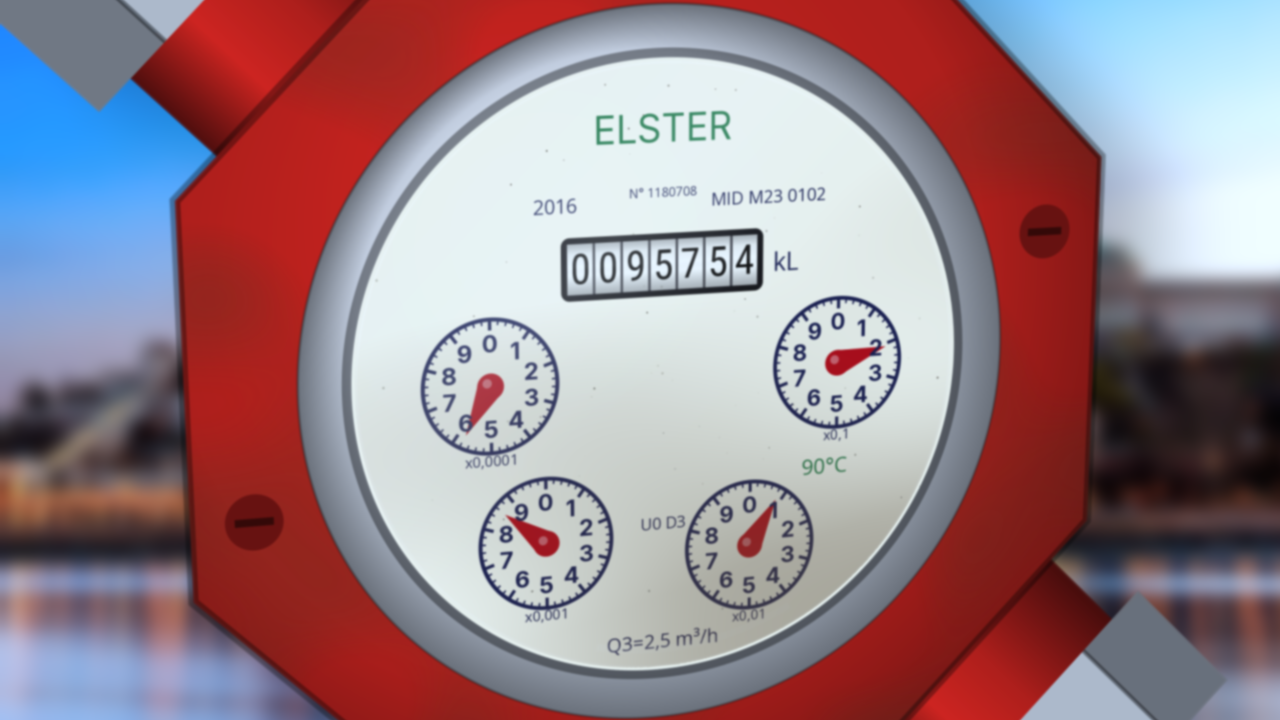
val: 95754.2085kL
